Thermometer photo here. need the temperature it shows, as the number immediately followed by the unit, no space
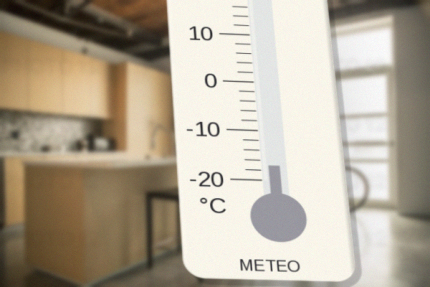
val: -17°C
